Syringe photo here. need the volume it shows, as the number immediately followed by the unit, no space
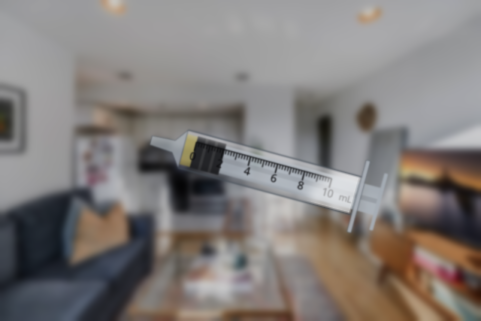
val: 0mL
